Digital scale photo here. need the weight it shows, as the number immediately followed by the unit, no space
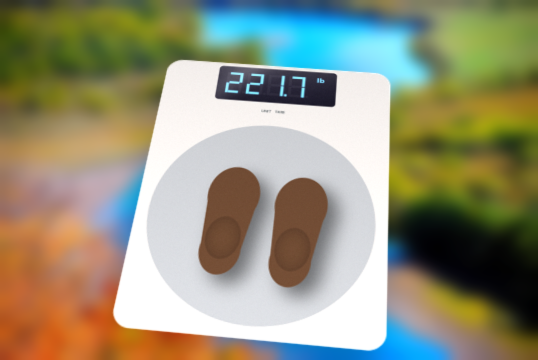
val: 221.7lb
